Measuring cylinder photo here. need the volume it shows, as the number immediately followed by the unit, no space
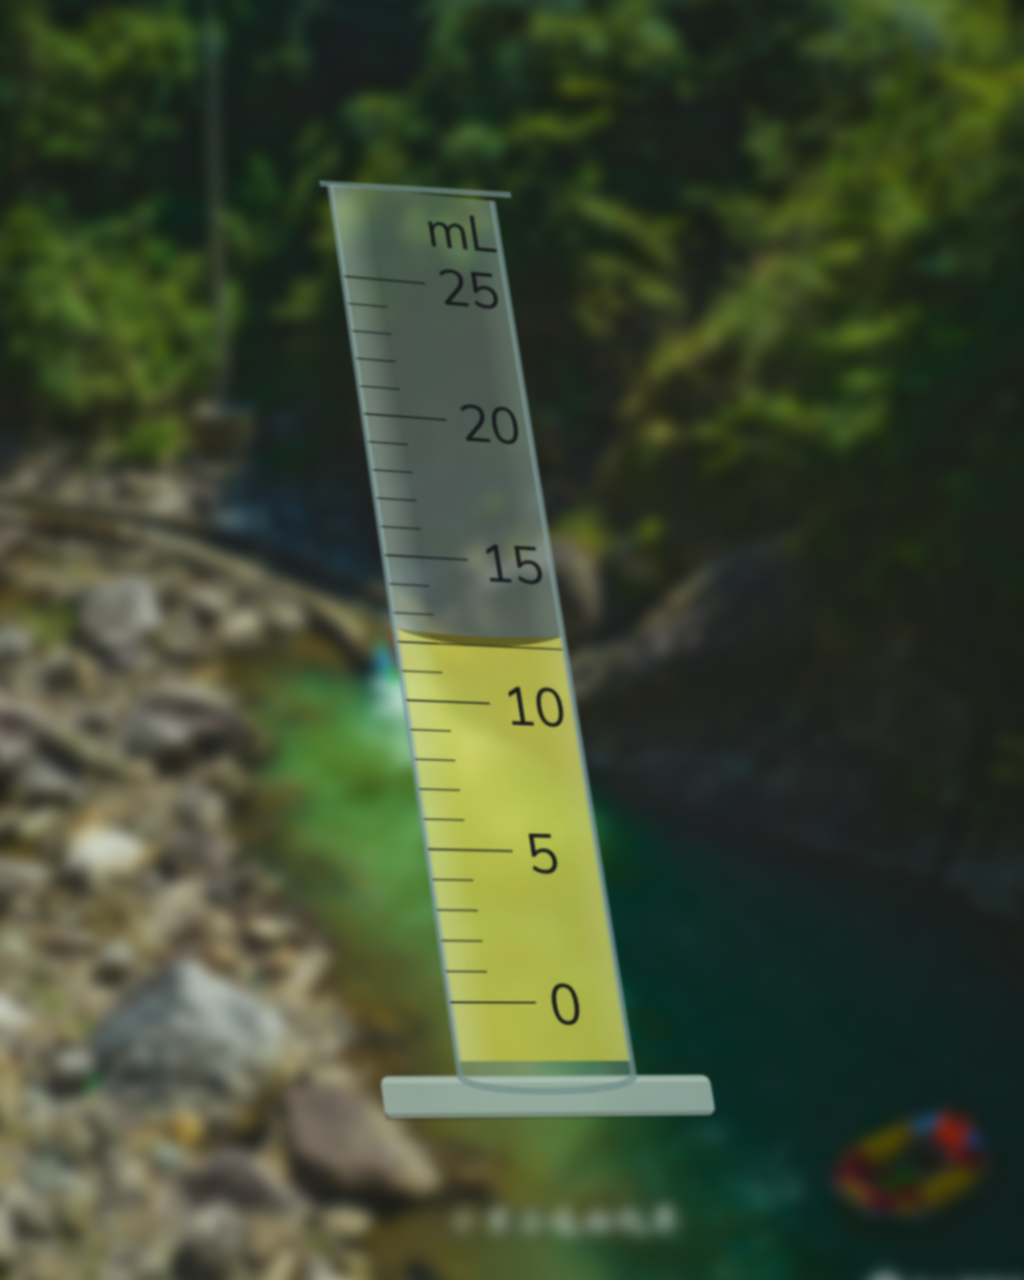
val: 12mL
